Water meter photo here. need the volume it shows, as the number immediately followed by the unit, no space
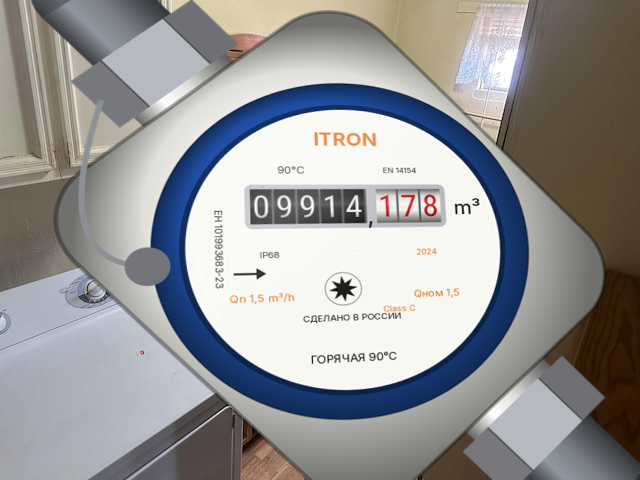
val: 9914.178m³
